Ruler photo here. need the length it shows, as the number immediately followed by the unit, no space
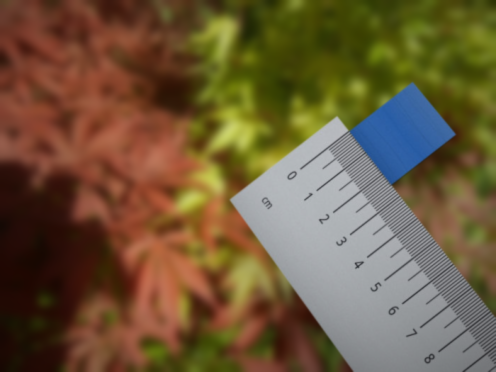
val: 2.5cm
